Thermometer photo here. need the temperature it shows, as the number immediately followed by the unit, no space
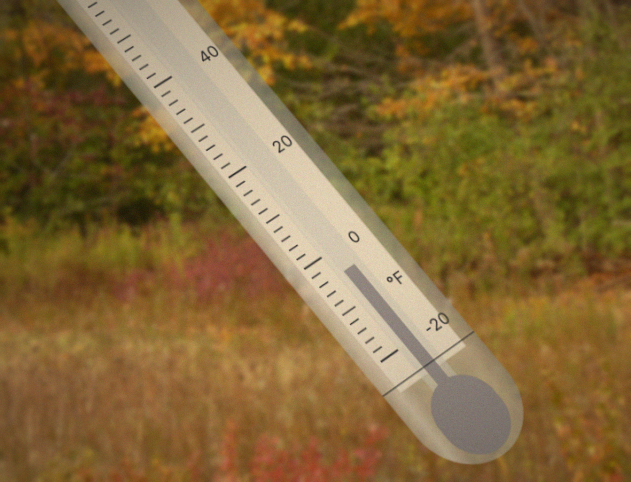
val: -4°F
